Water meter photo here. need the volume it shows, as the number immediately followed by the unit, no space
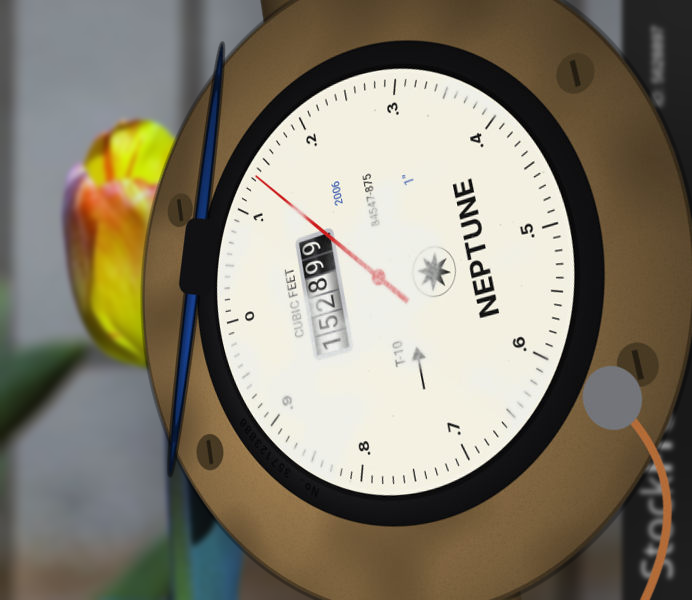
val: 152899.13ft³
